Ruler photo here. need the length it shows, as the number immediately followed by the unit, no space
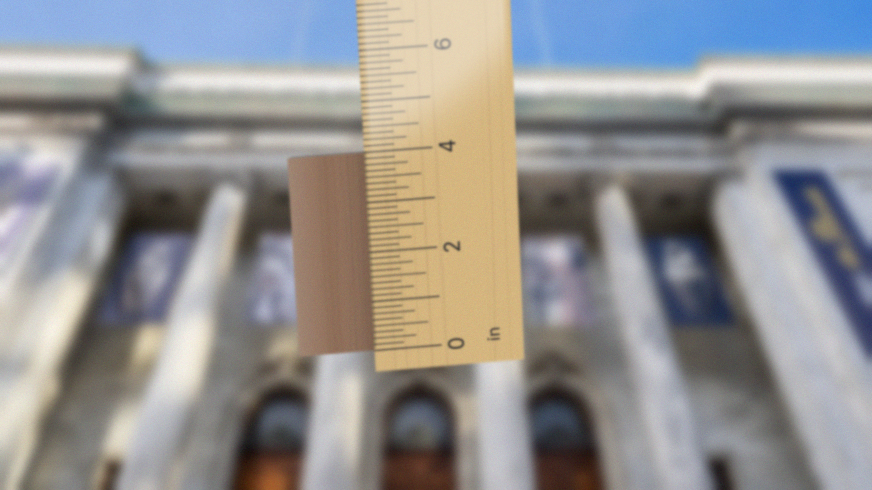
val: 4in
